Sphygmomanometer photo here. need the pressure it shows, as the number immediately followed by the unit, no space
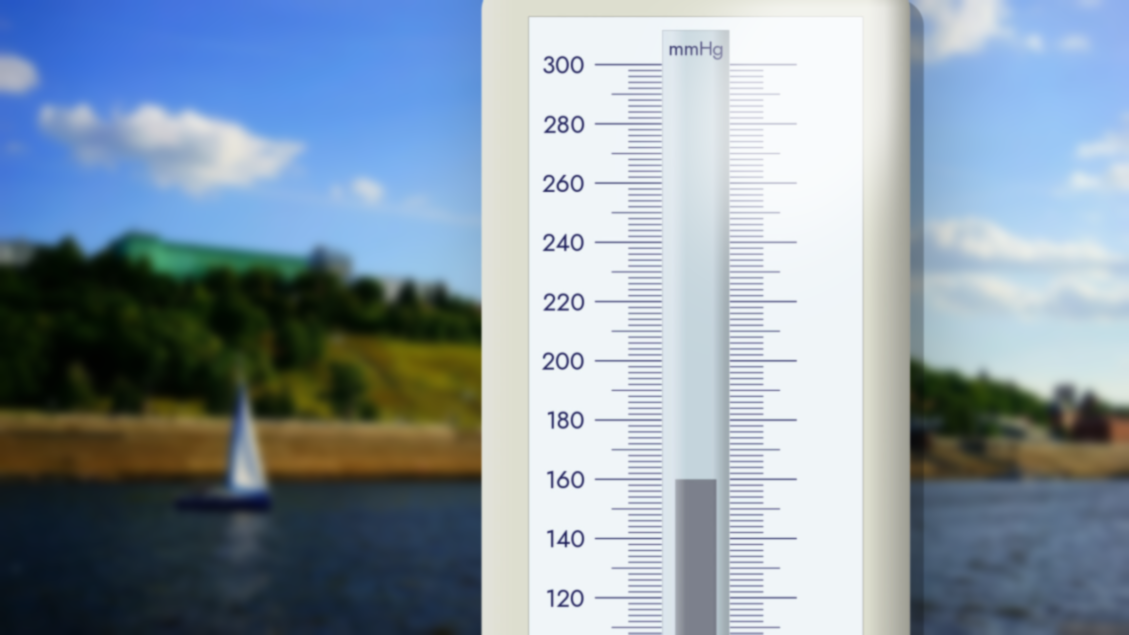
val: 160mmHg
